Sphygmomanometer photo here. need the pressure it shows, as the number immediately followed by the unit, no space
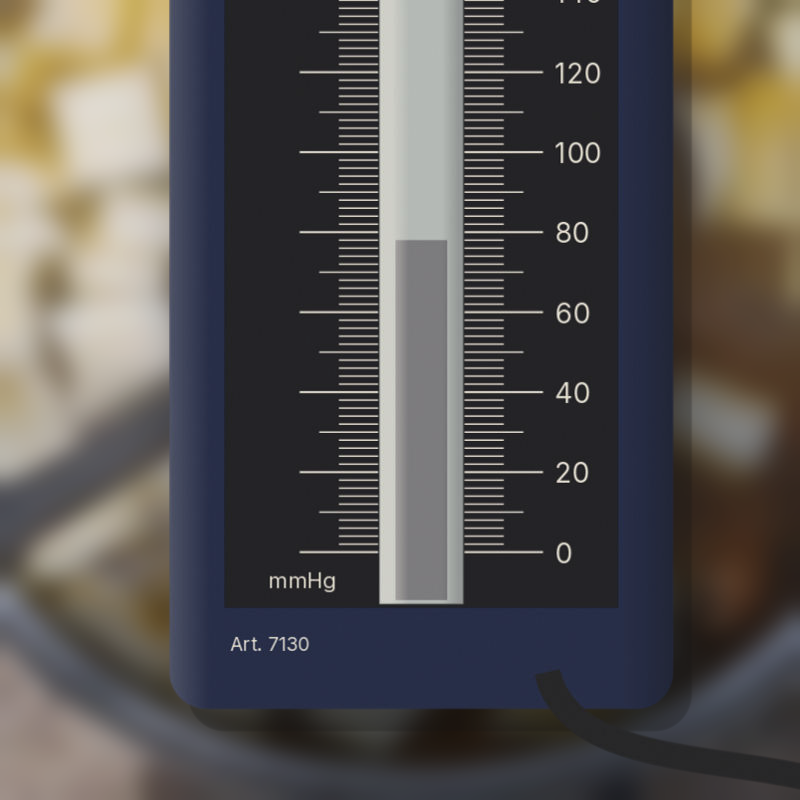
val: 78mmHg
